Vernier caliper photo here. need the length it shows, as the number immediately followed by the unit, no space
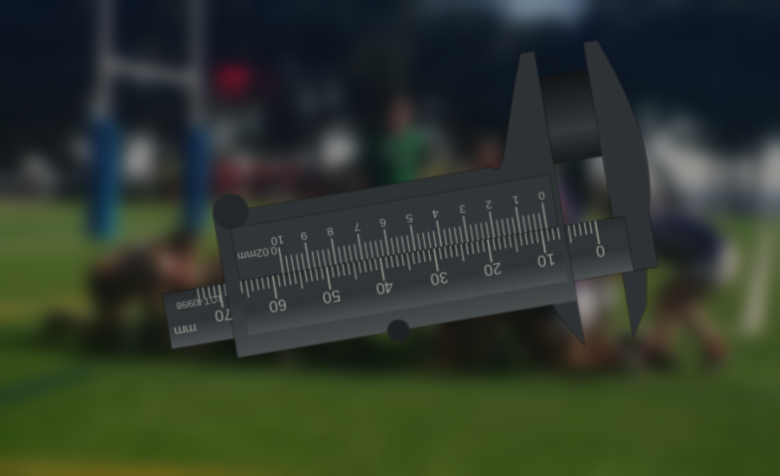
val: 9.0mm
